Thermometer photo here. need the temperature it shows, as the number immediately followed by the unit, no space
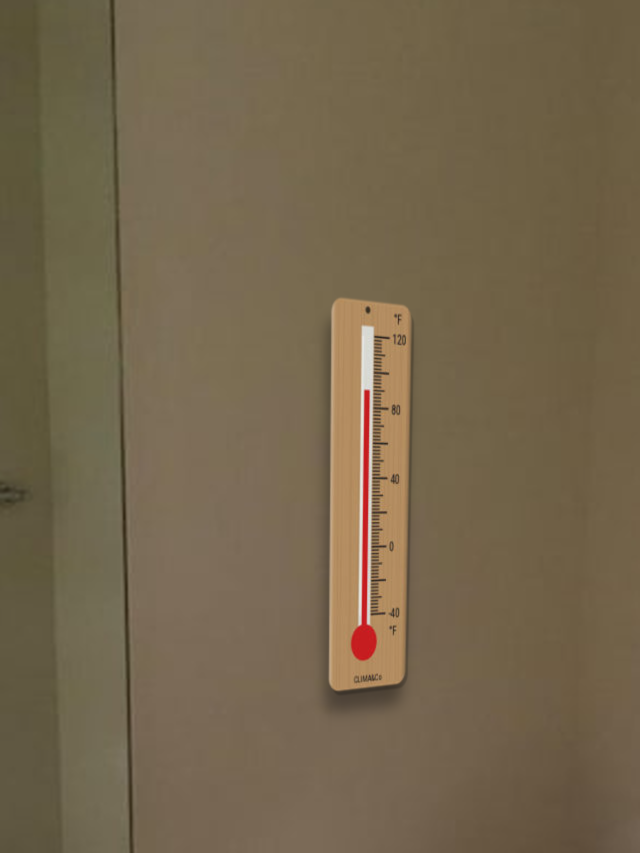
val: 90°F
